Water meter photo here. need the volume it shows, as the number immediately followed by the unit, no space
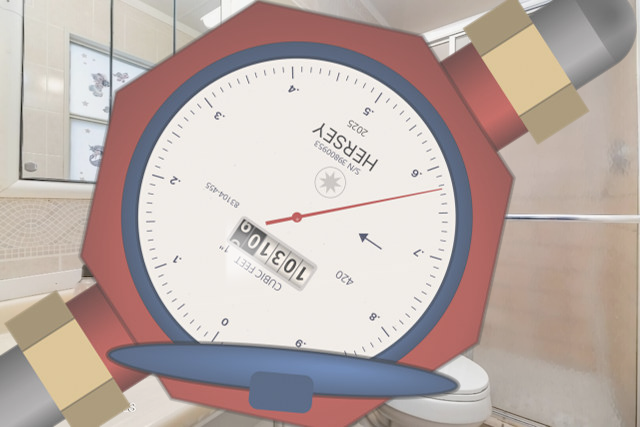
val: 103108.62ft³
